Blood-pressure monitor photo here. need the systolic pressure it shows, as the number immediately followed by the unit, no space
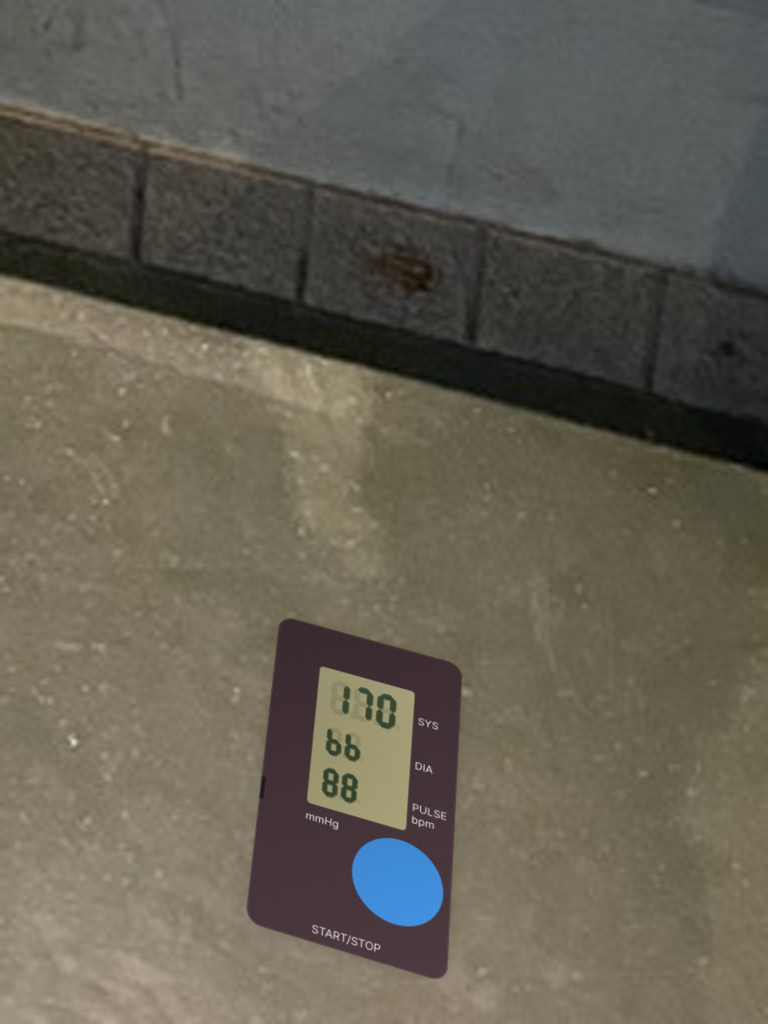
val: 170mmHg
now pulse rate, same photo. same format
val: 88bpm
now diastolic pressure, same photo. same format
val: 66mmHg
